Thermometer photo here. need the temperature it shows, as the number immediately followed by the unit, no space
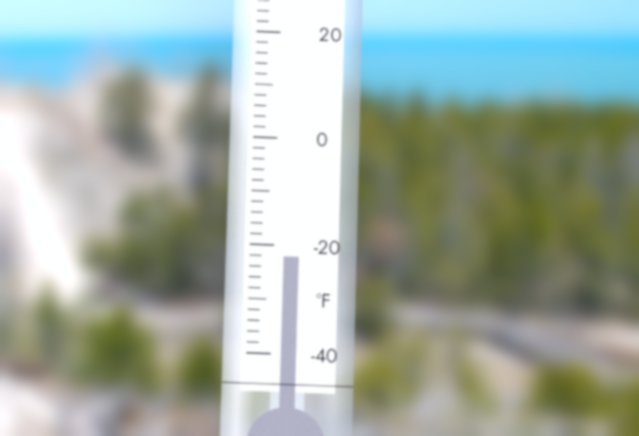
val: -22°F
